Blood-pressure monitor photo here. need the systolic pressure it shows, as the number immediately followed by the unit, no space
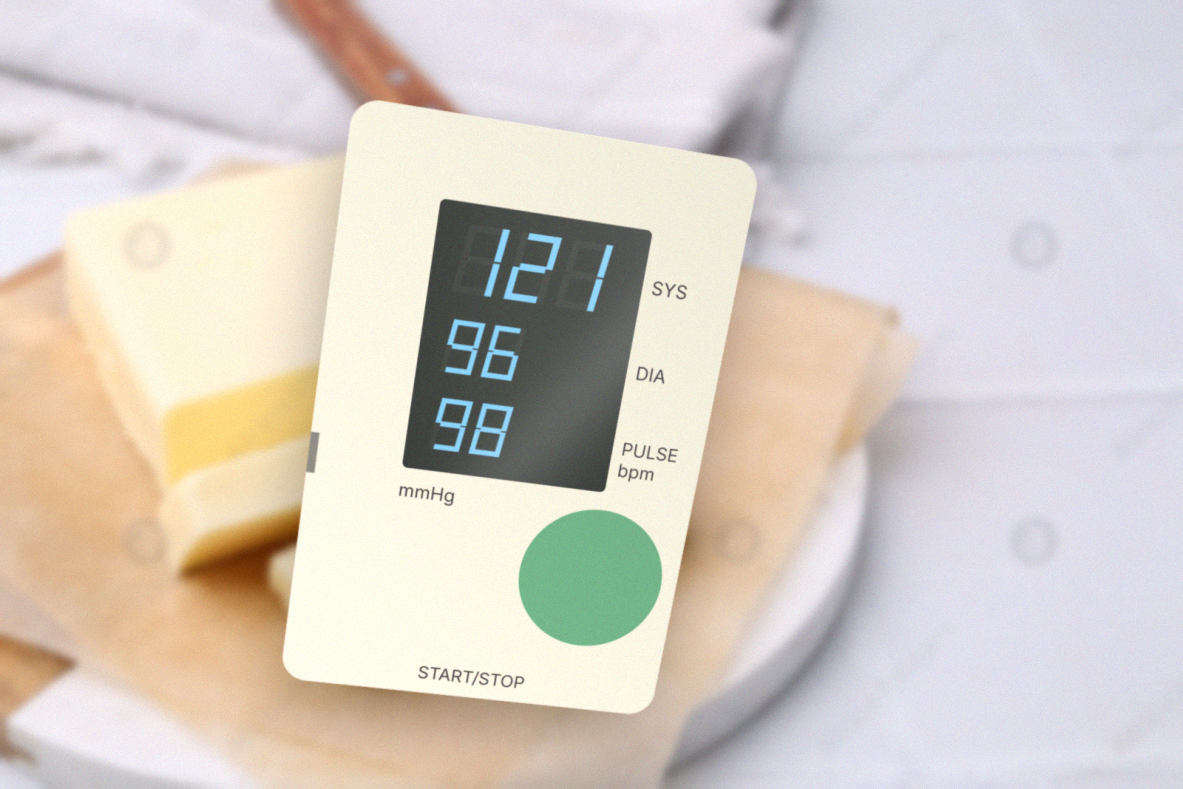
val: 121mmHg
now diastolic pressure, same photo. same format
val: 96mmHg
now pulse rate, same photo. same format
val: 98bpm
